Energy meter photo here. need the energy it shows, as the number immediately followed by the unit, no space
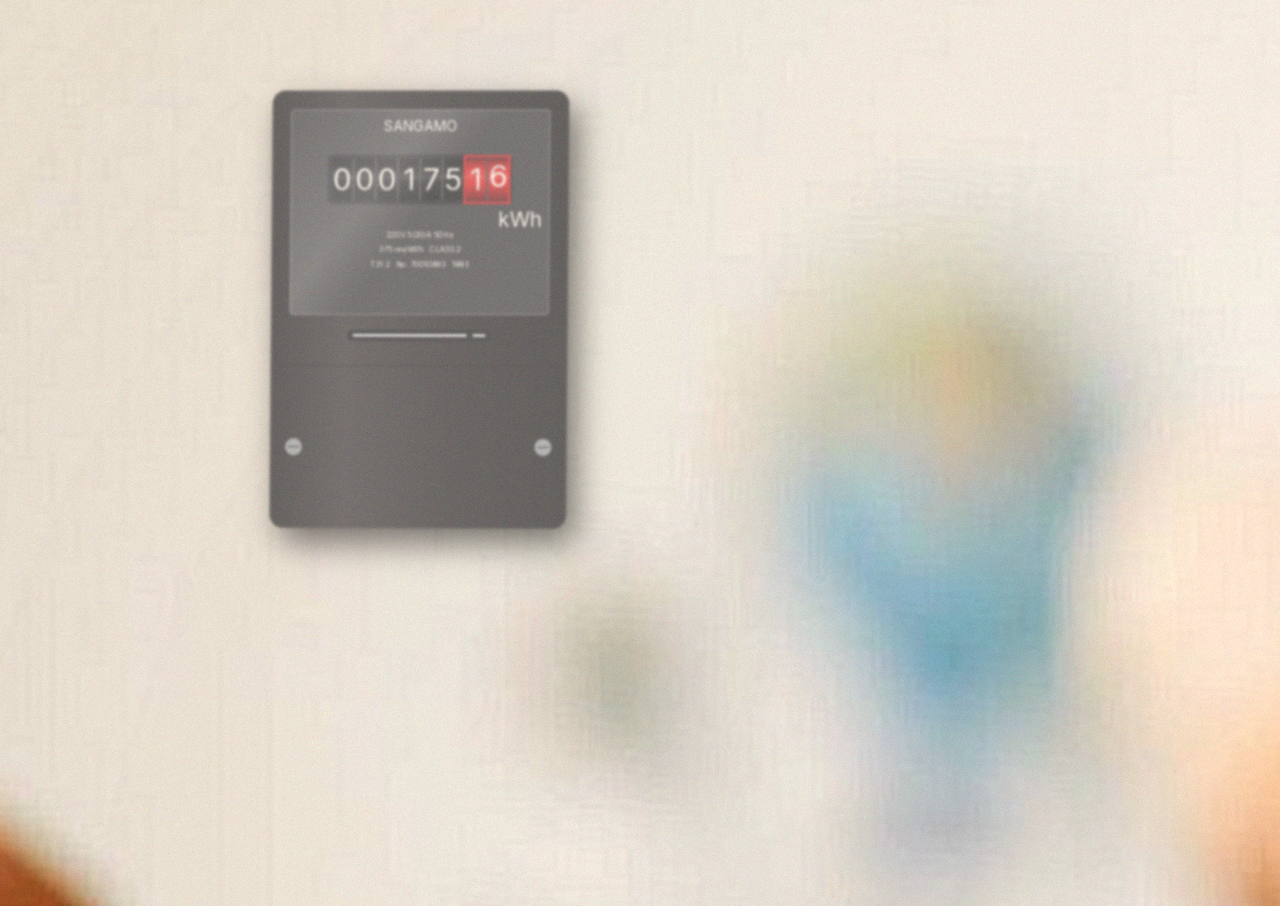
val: 175.16kWh
